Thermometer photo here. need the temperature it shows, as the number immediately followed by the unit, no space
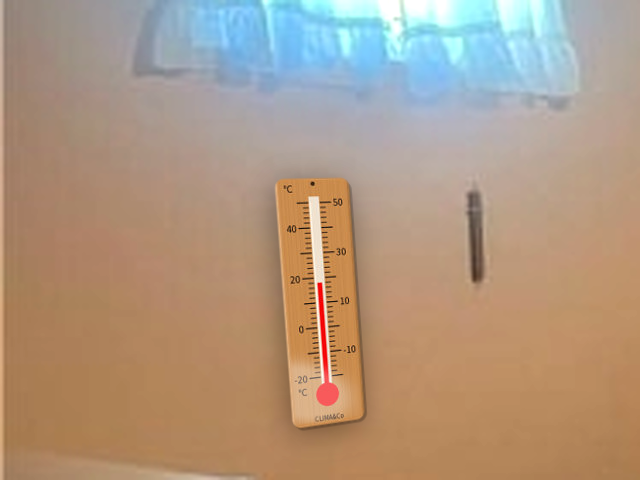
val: 18°C
